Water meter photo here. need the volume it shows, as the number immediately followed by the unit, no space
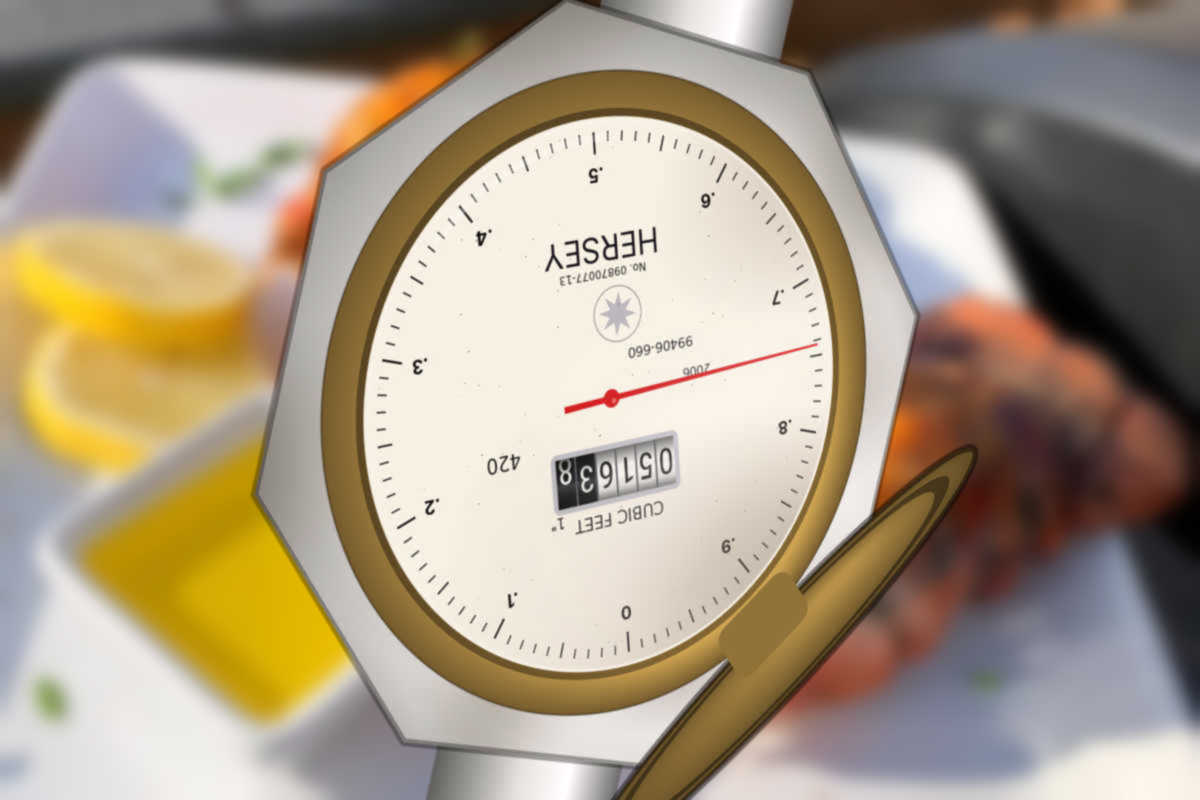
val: 51637.74ft³
